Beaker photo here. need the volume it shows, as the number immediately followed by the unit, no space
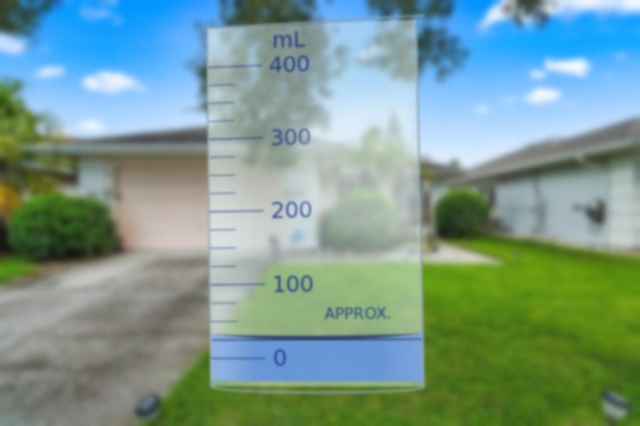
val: 25mL
